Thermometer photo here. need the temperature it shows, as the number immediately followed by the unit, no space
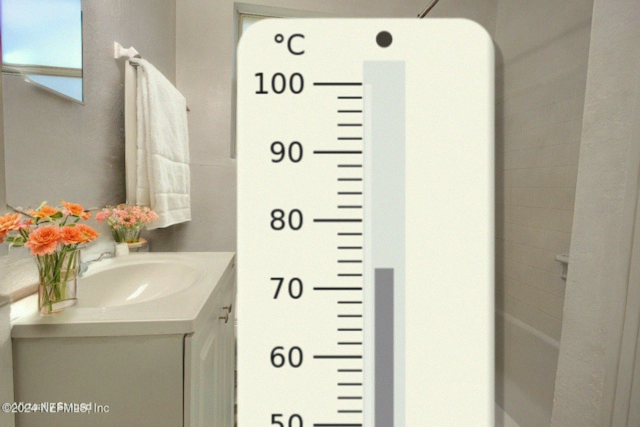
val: 73°C
